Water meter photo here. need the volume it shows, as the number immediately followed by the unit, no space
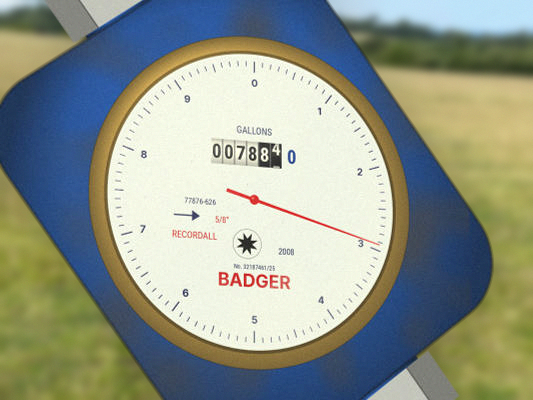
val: 78842.9gal
